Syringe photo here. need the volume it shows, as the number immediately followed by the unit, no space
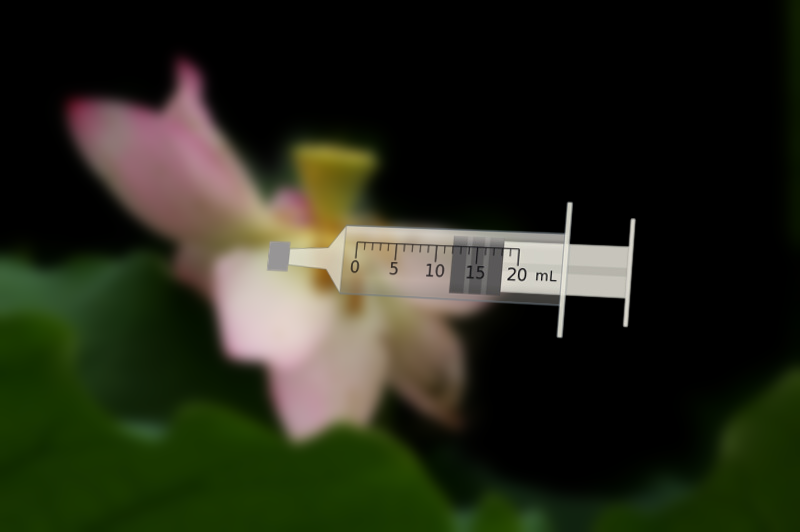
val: 12mL
